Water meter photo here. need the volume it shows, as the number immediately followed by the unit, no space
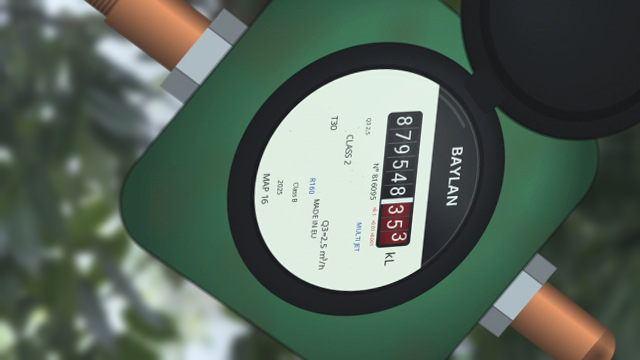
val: 879548.353kL
